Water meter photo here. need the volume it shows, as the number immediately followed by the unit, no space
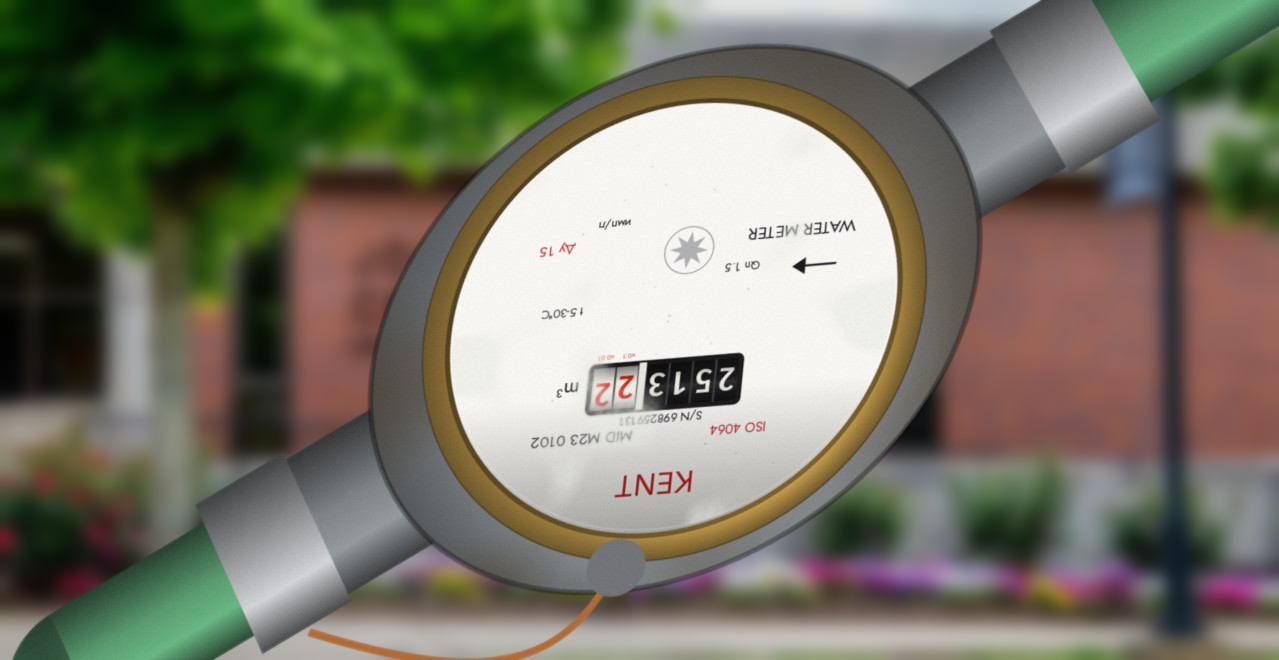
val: 2513.22m³
